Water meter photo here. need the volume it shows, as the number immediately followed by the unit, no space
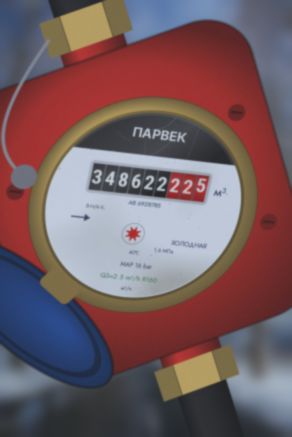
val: 348622.225m³
